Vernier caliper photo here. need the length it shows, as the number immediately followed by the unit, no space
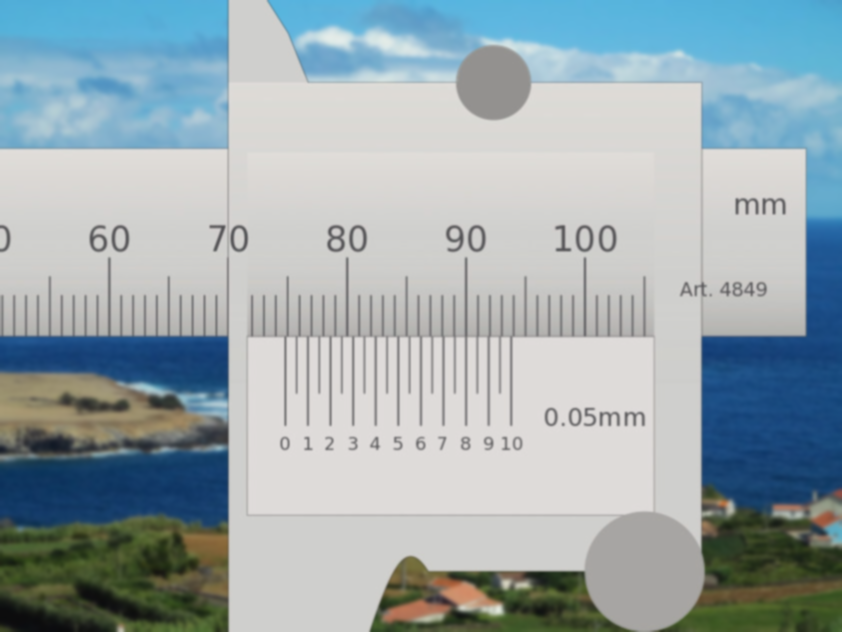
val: 74.8mm
